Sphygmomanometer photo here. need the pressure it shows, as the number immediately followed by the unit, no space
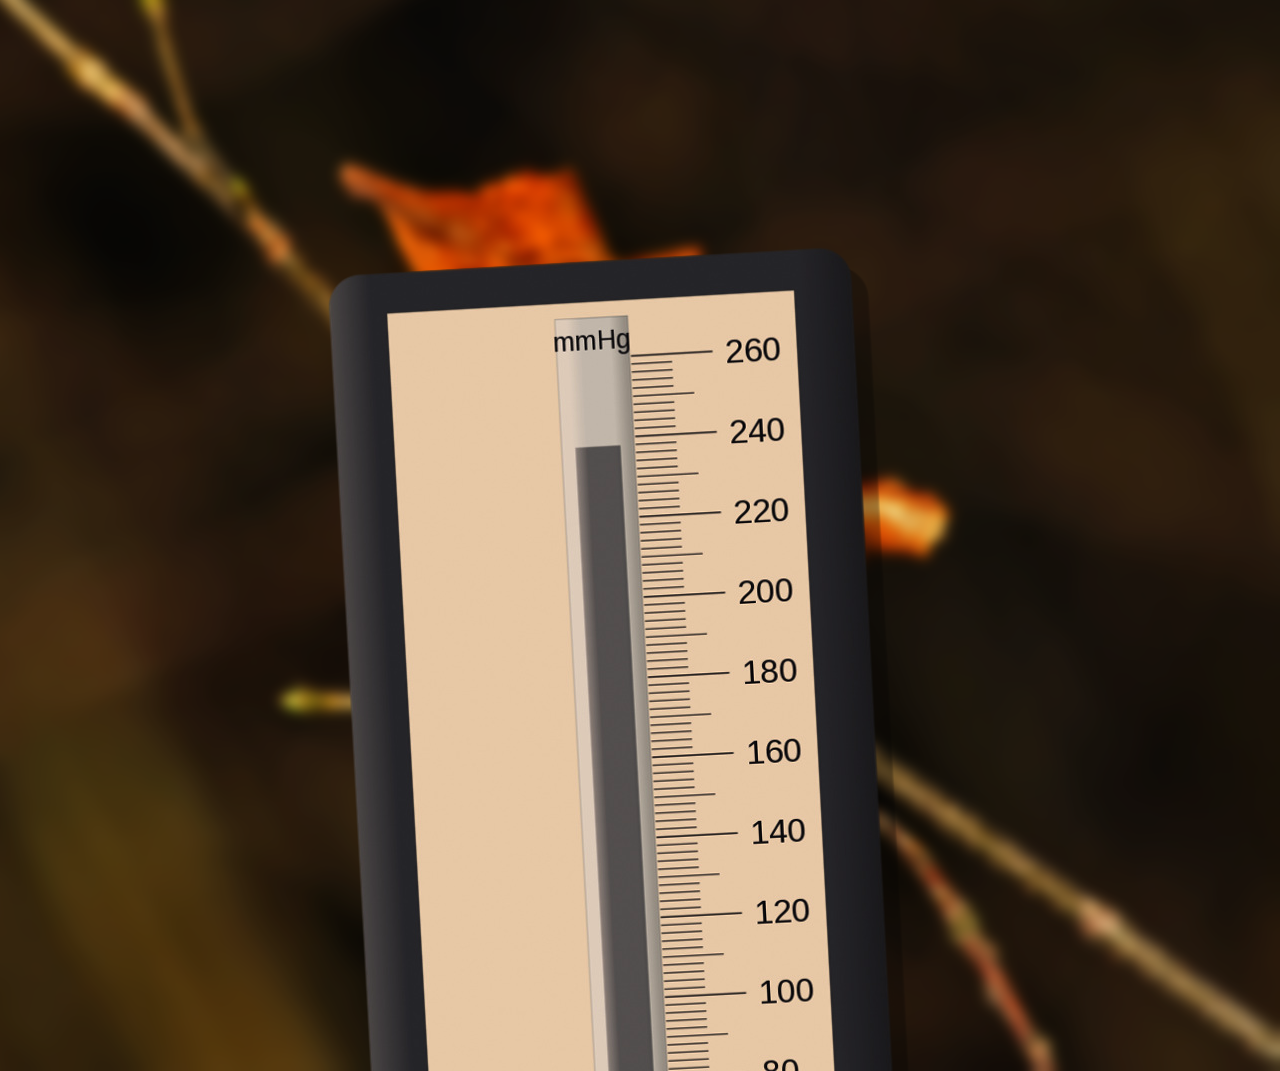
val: 238mmHg
